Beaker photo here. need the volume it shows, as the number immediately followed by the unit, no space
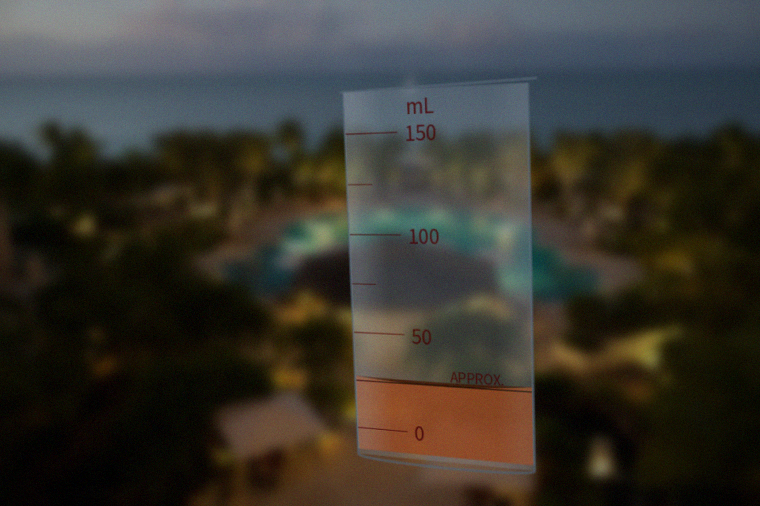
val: 25mL
